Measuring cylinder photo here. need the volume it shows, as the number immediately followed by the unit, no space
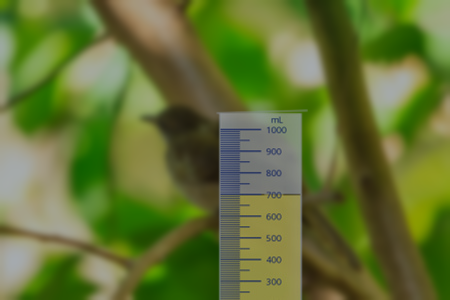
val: 700mL
